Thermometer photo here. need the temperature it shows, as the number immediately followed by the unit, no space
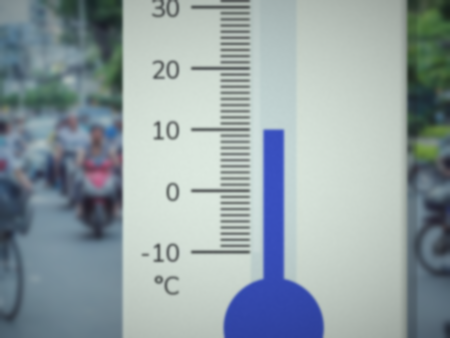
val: 10°C
